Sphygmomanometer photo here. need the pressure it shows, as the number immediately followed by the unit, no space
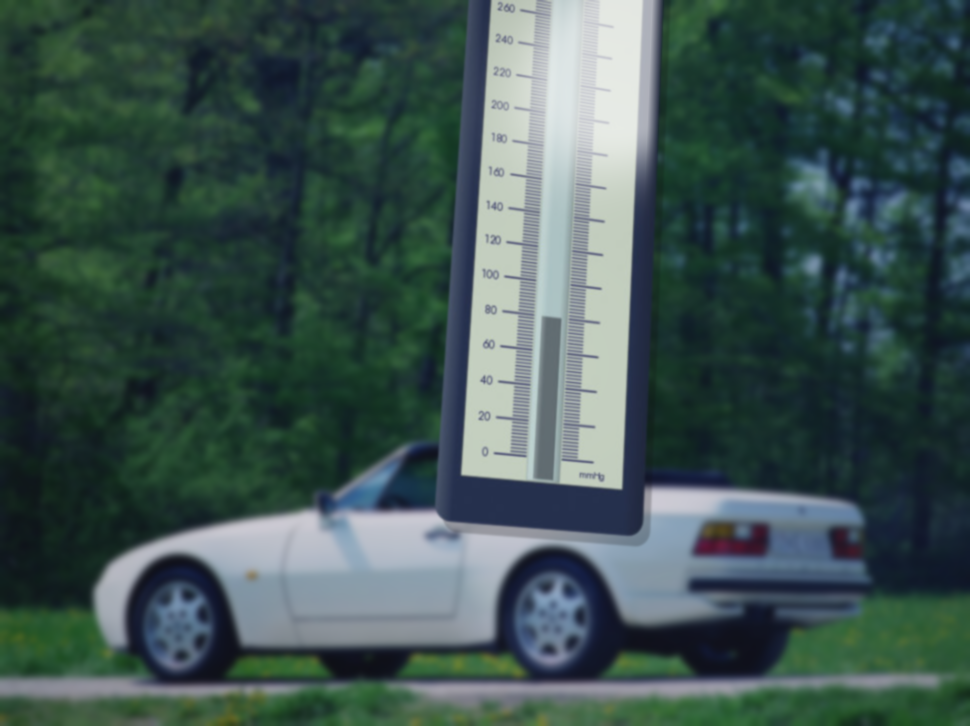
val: 80mmHg
